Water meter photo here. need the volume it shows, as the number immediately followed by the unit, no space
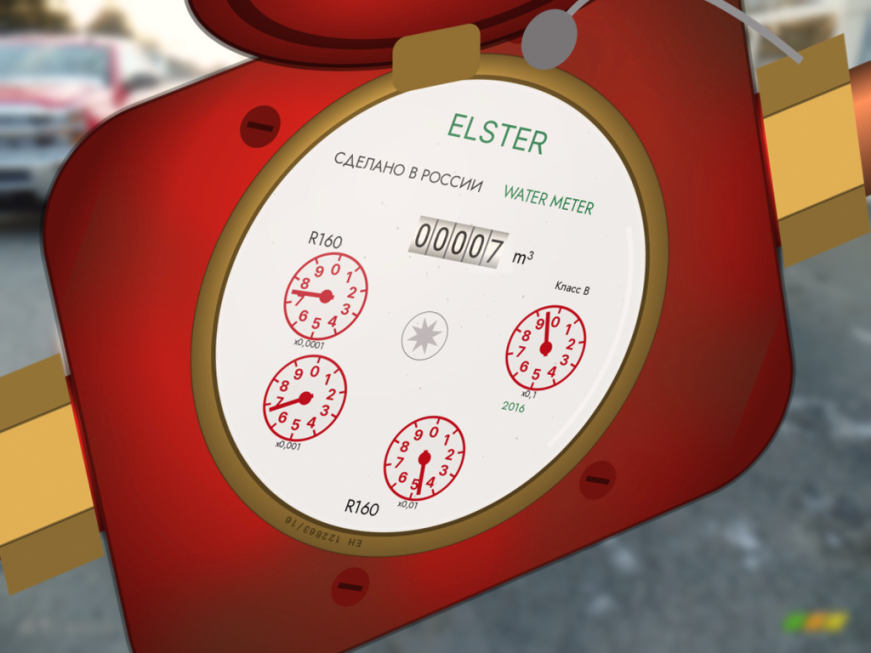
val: 6.9467m³
